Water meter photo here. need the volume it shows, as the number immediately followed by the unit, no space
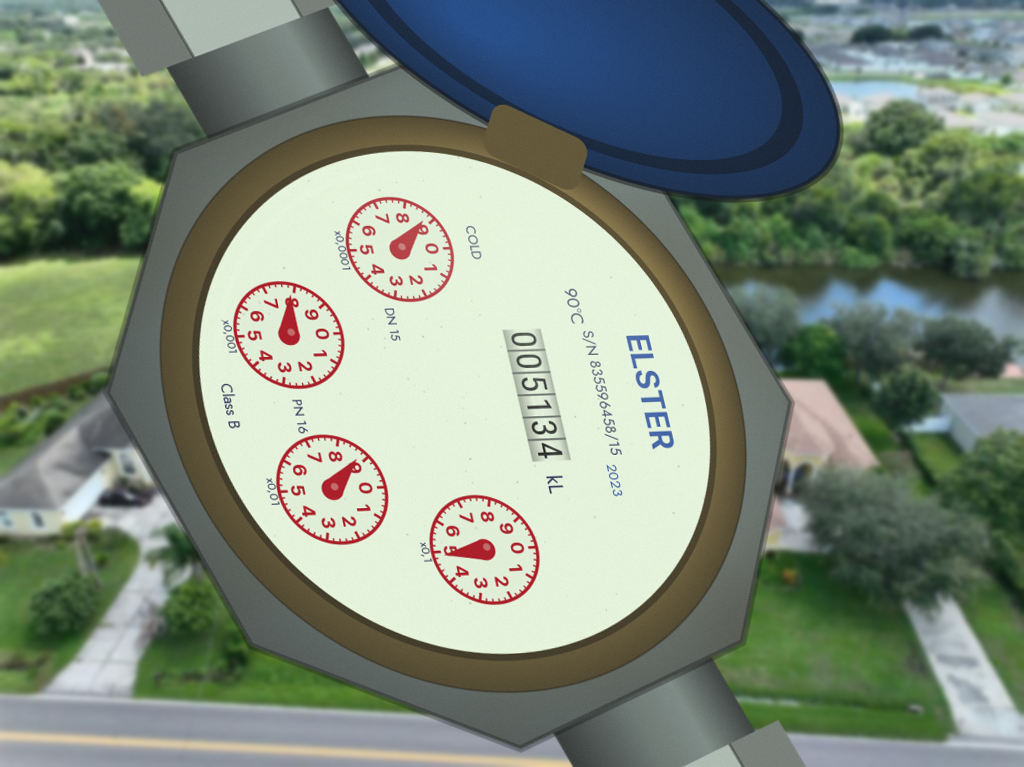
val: 5134.4878kL
